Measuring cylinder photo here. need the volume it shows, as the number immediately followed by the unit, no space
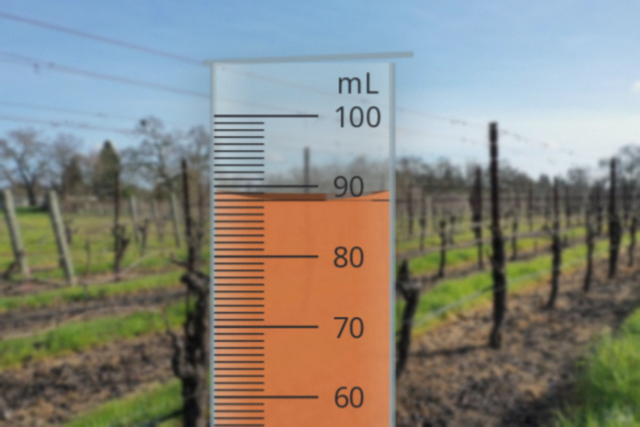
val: 88mL
